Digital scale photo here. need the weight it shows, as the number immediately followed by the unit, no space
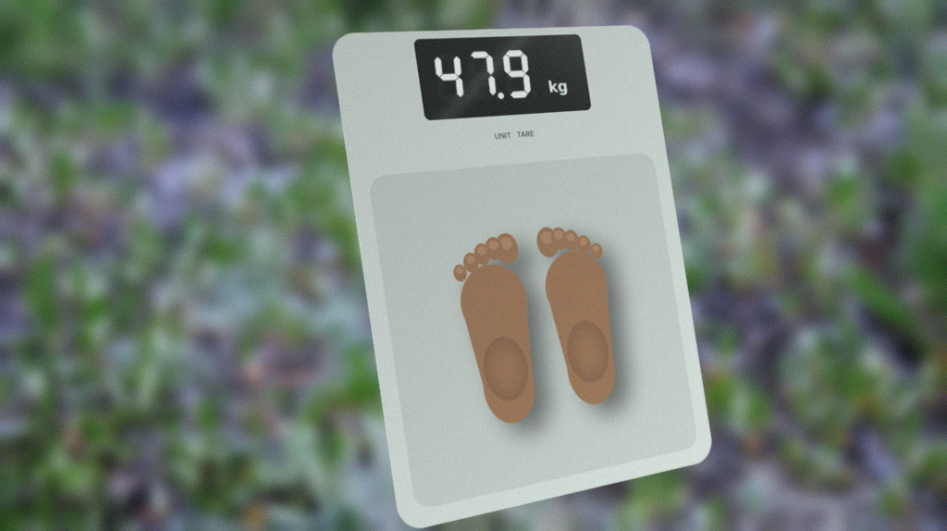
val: 47.9kg
